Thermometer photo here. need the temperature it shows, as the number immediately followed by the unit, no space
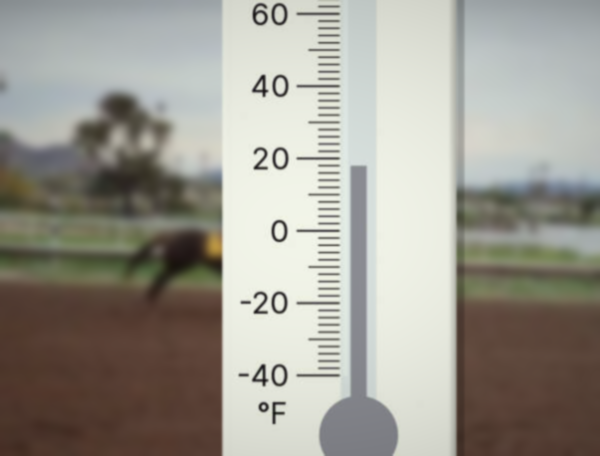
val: 18°F
